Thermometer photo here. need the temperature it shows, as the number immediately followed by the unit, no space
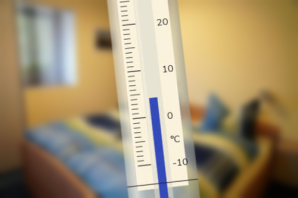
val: 4°C
